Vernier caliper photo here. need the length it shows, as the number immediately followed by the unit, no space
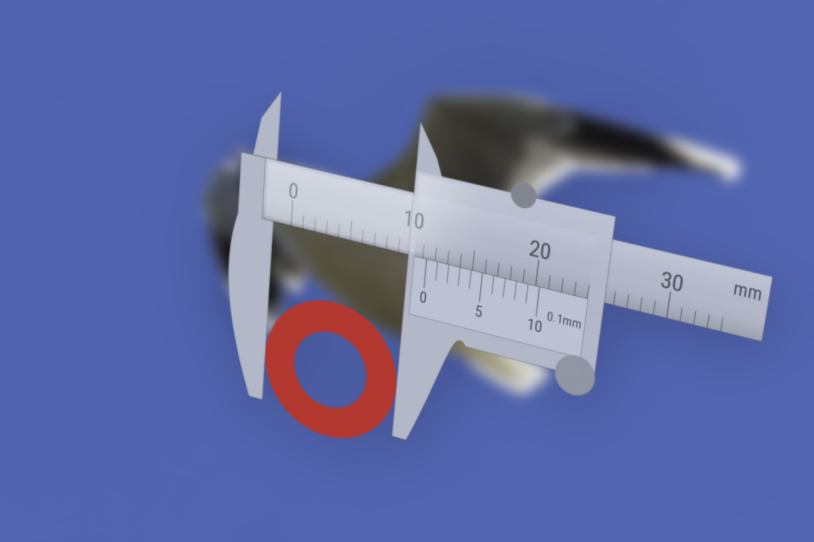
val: 11.3mm
